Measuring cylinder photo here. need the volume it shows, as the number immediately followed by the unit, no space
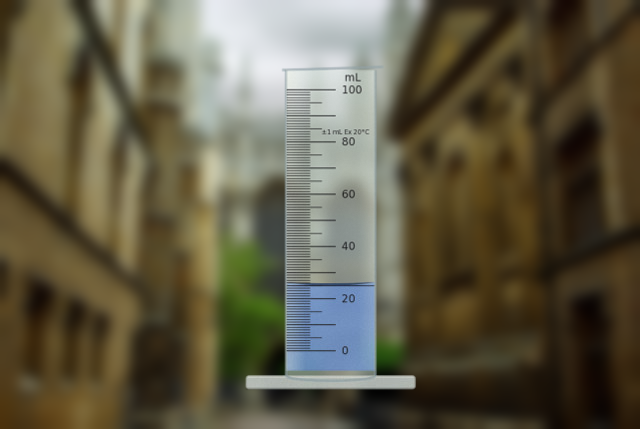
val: 25mL
